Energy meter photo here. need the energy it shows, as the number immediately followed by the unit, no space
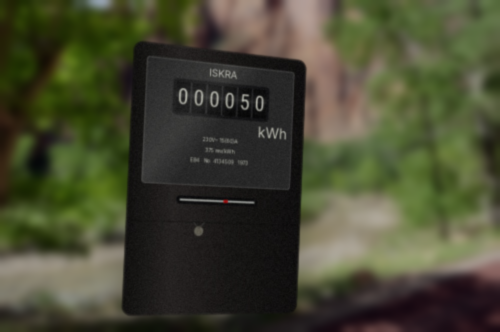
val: 50kWh
